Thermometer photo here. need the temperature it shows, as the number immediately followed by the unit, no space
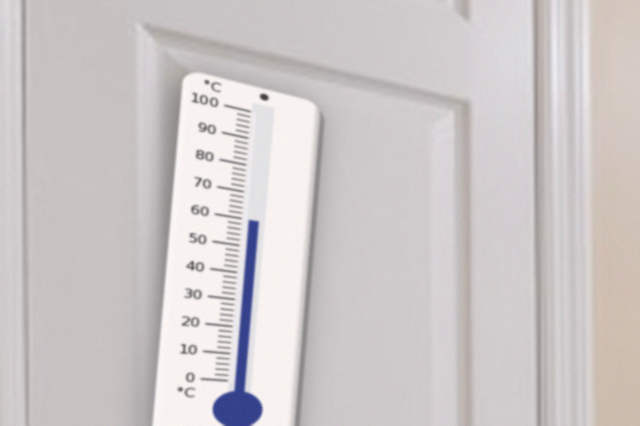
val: 60°C
